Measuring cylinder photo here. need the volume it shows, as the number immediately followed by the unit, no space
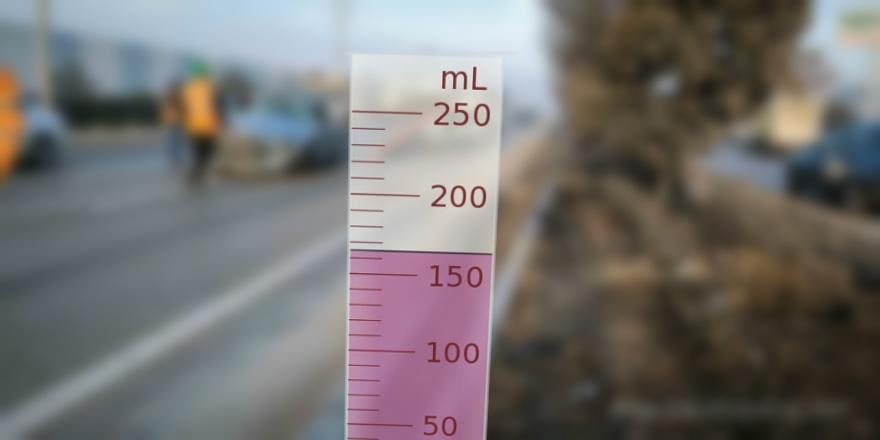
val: 165mL
